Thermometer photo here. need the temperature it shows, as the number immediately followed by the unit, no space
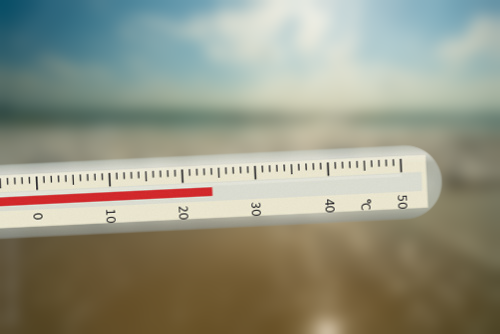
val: 24°C
